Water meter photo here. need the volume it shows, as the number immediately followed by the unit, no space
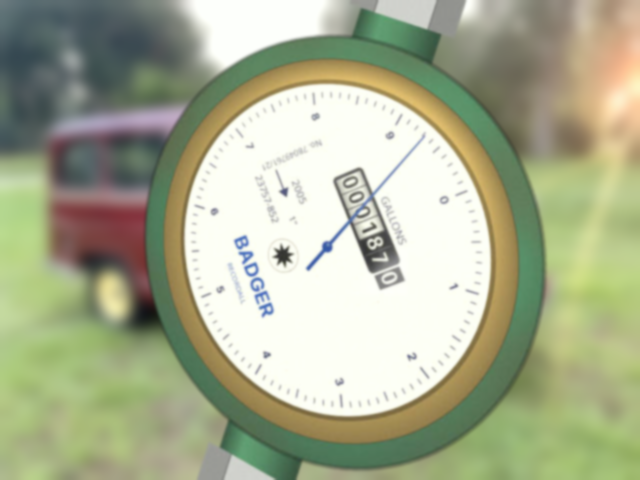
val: 1869.3gal
